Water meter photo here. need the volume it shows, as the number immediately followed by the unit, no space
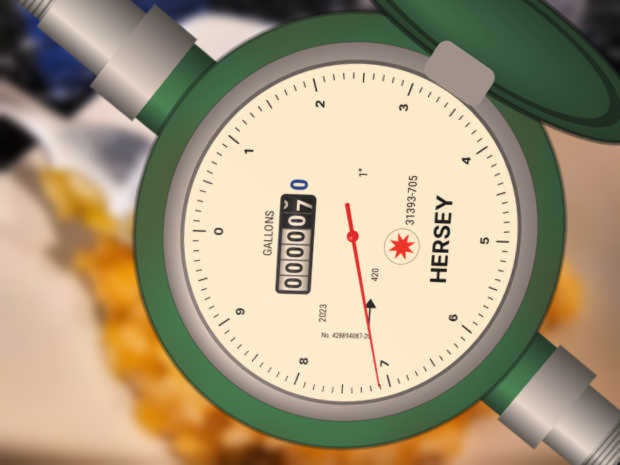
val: 67.1gal
